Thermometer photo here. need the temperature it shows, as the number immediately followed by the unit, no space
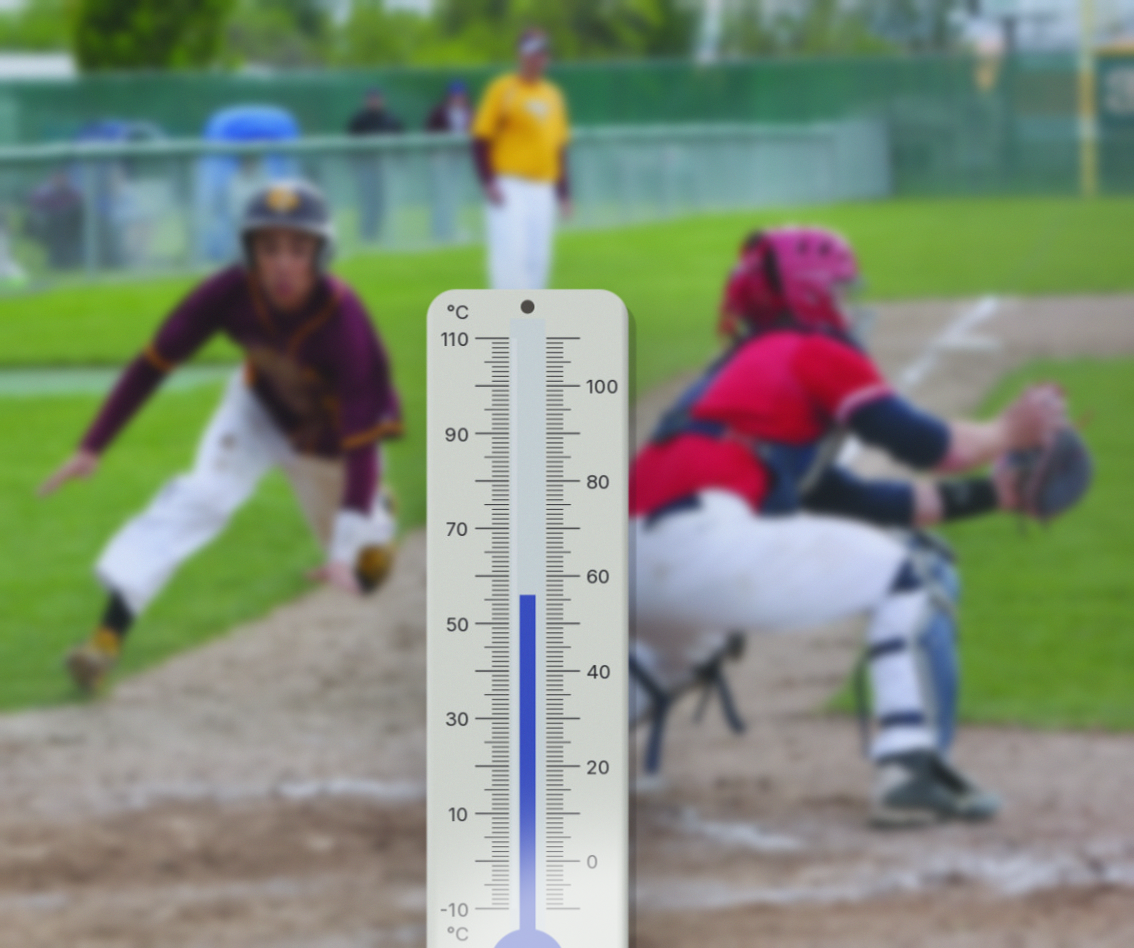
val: 56°C
